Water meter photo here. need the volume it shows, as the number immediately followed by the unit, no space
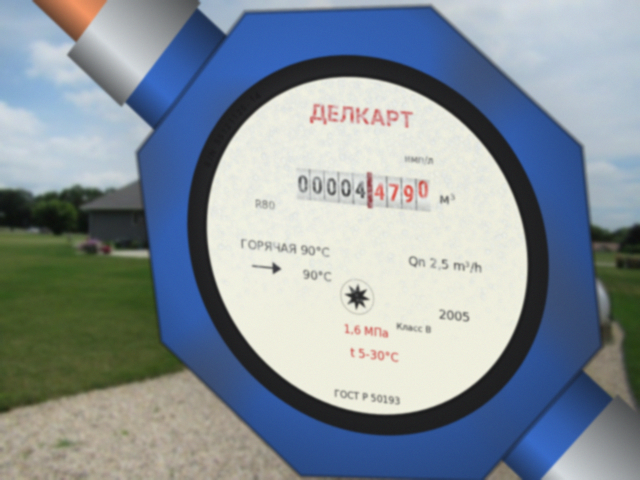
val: 4.4790m³
